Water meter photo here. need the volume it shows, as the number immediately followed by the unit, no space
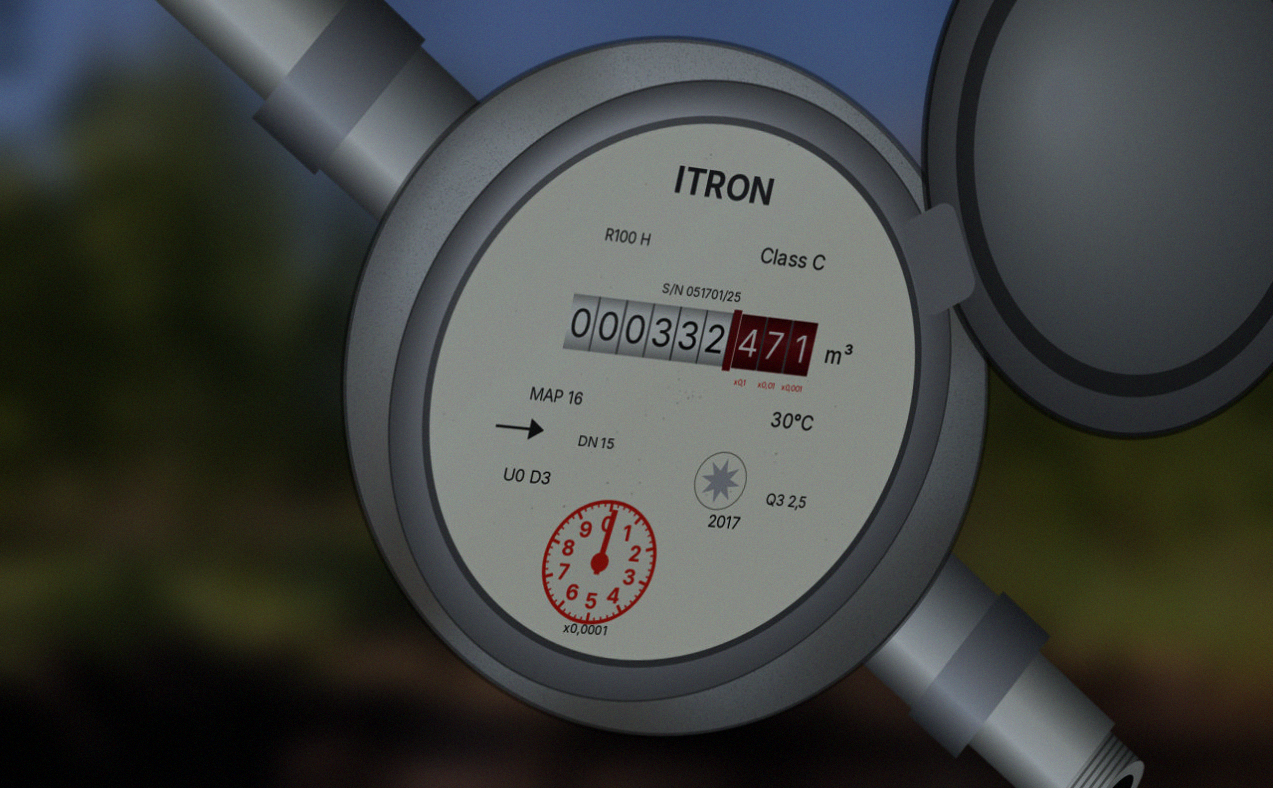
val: 332.4710m³
